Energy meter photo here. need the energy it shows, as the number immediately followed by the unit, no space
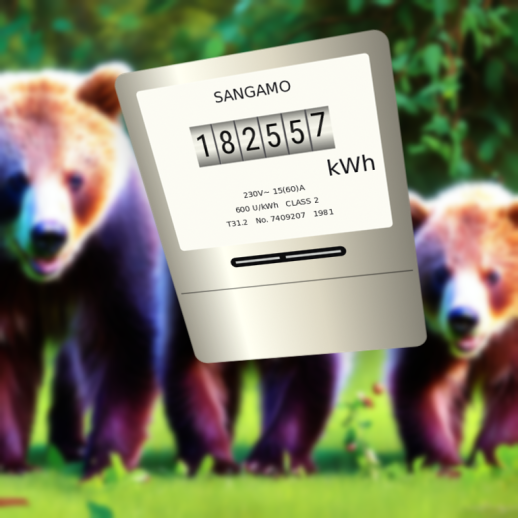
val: 182557kWh
